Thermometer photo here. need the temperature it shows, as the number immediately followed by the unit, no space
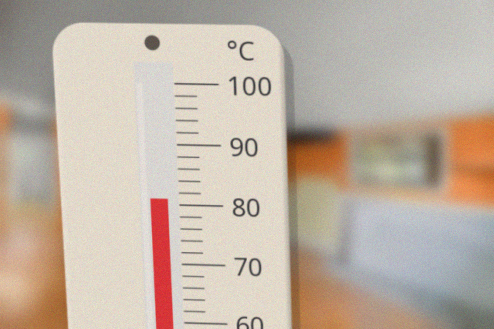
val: 81°C
